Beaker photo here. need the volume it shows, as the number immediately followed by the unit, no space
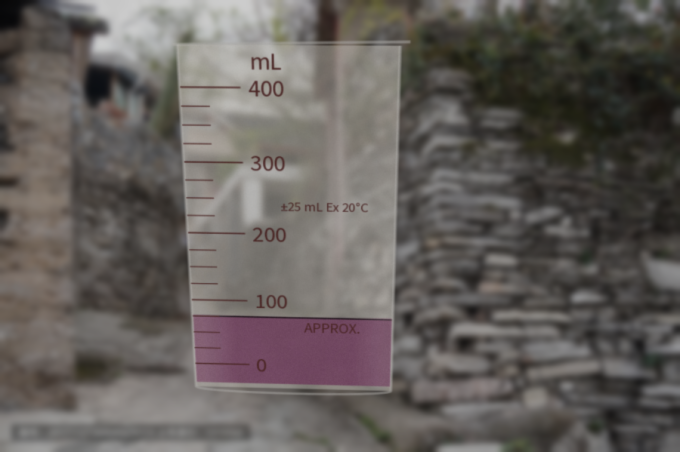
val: 75mL
